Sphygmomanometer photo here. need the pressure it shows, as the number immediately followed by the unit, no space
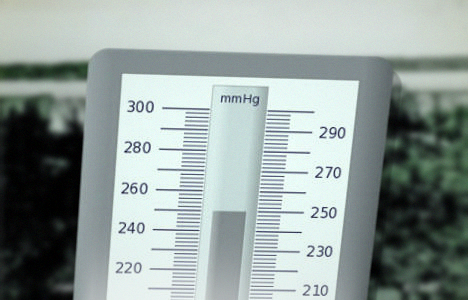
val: 250mmHg
